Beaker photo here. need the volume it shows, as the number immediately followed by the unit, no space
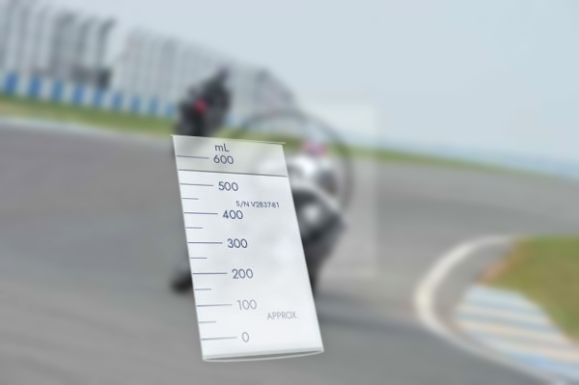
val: 550mL
